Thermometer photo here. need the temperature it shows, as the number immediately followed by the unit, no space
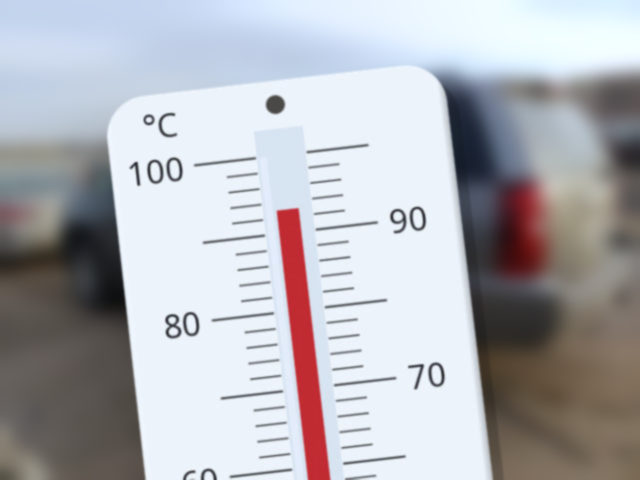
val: 93°C
